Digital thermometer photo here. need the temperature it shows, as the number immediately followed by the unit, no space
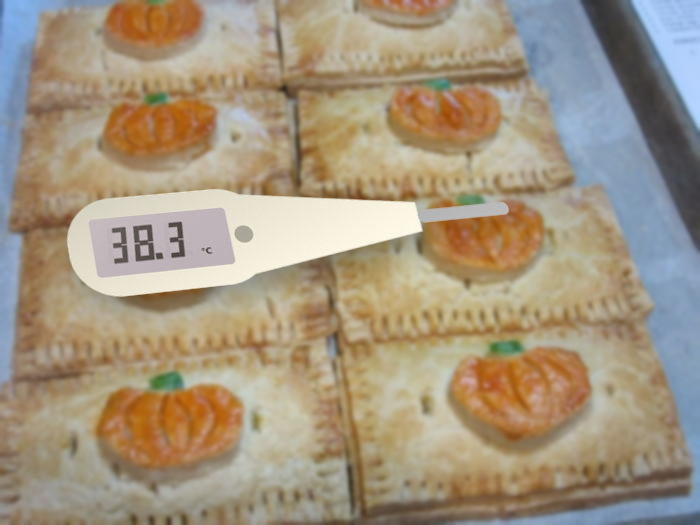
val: 38.3°C
